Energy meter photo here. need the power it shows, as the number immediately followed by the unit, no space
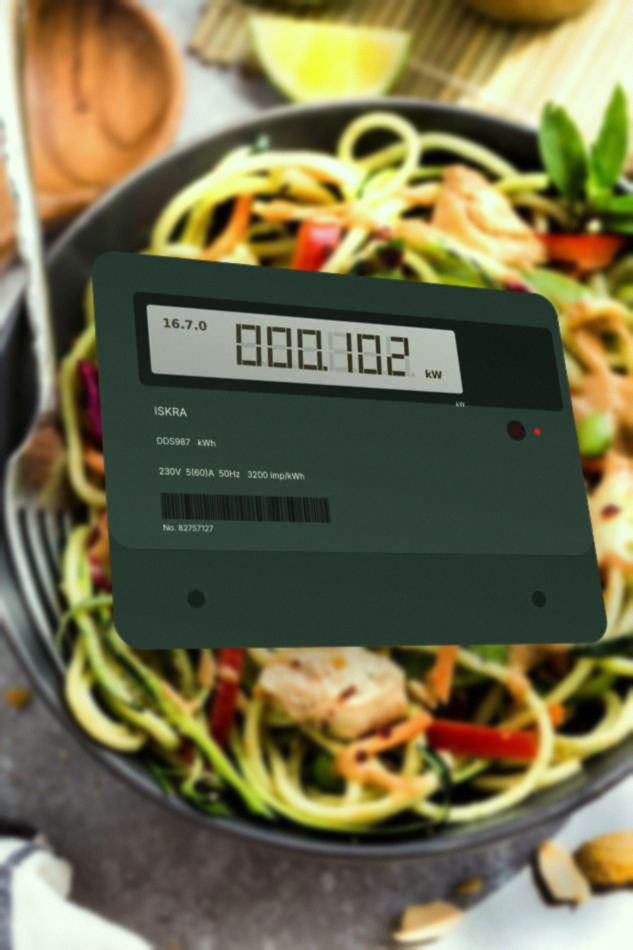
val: 0.102kW
